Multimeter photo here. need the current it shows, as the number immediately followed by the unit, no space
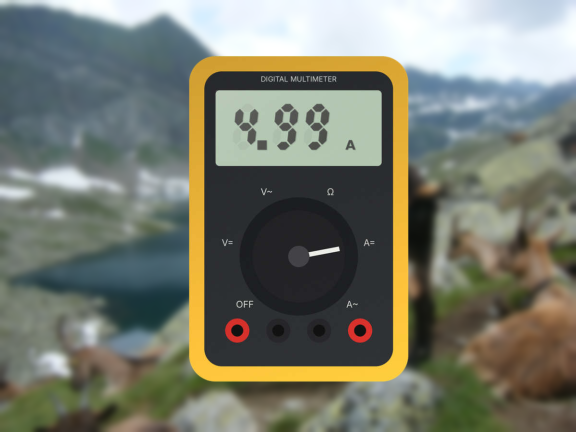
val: 4.99A
